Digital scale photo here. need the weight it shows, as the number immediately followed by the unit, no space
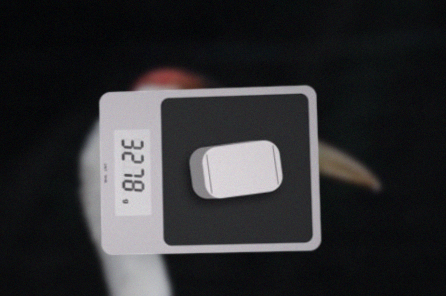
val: 3278g
